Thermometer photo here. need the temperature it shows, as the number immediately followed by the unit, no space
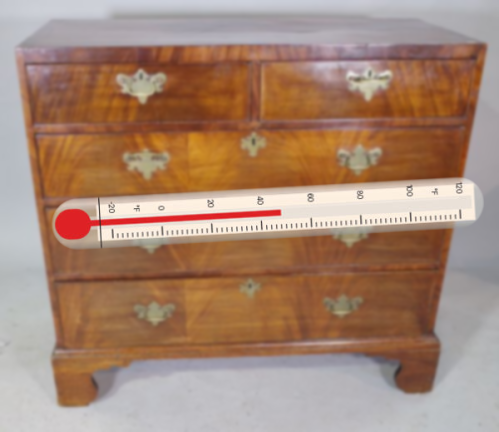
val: 48°F
